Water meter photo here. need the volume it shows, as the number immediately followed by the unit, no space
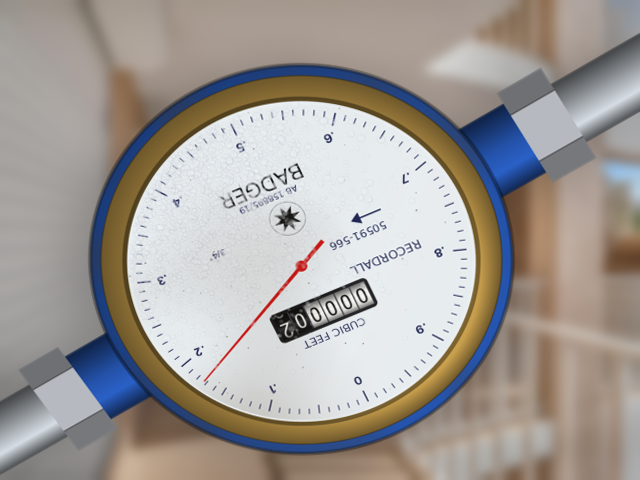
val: 2.17ft³
